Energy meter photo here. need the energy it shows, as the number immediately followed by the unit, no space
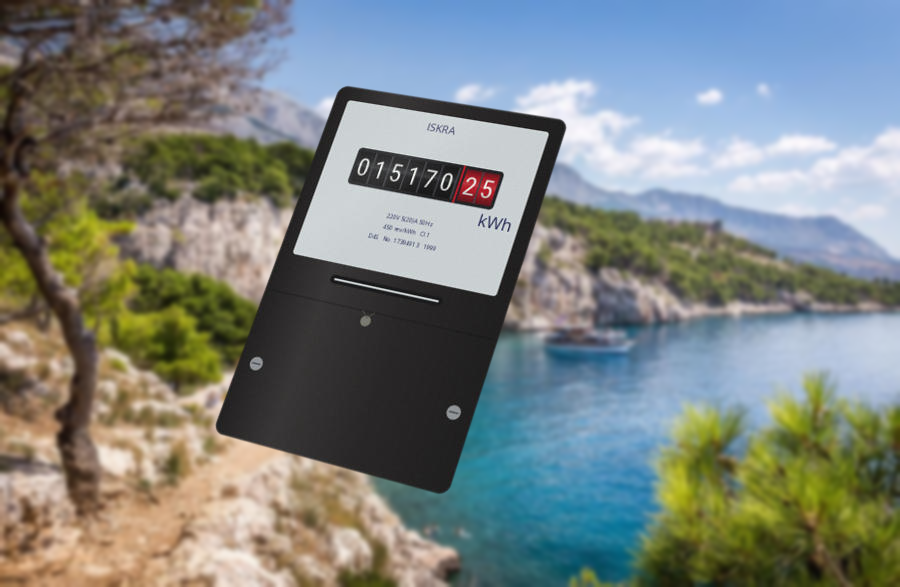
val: 15170.25kWh
